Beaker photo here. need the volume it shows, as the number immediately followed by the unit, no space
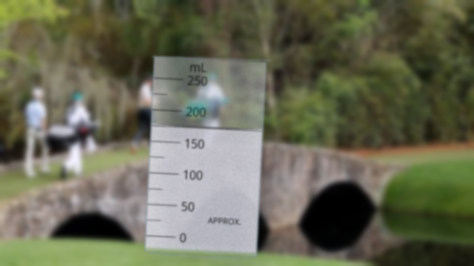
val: 175mL
